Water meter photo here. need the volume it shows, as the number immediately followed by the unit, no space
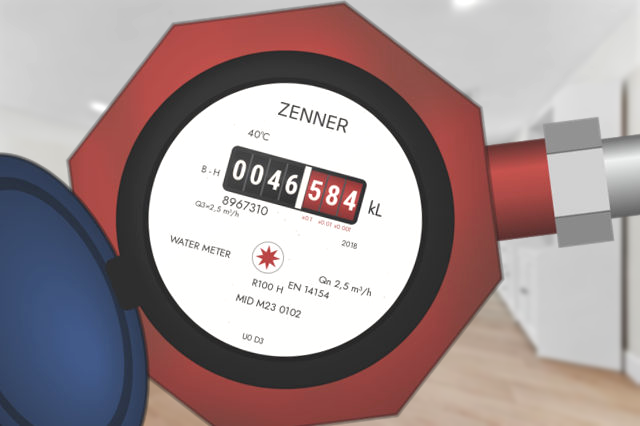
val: 46.584kL
